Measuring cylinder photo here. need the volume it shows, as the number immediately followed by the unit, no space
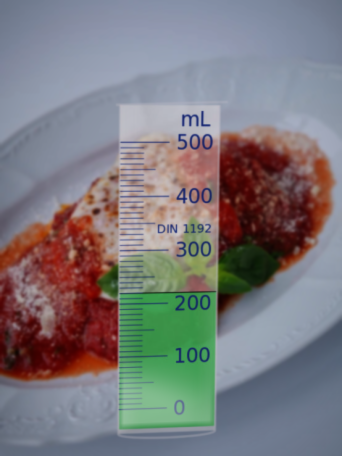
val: 220mL
